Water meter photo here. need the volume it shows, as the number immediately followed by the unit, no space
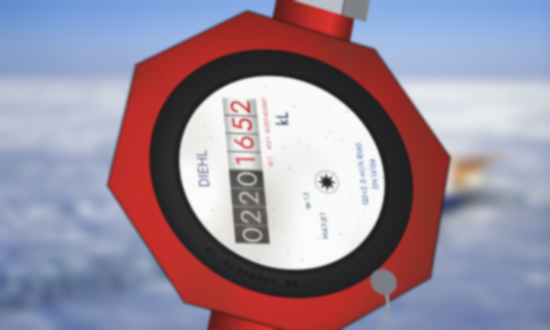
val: 220.1652kL
